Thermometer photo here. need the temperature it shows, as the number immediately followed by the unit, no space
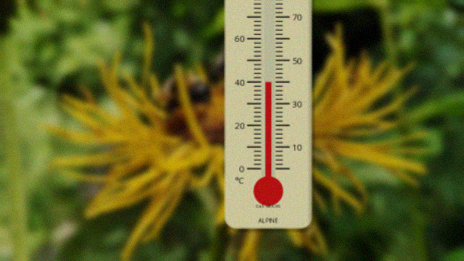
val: 40°C
